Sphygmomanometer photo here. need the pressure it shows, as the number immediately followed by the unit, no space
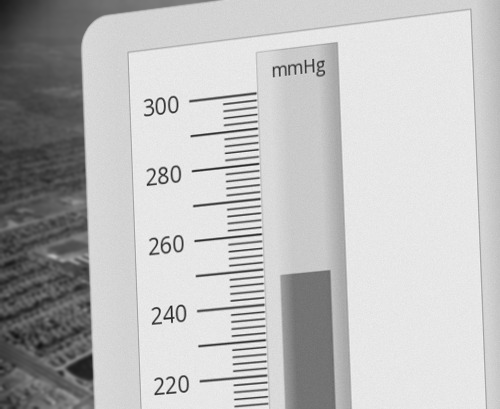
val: 248mmHg
